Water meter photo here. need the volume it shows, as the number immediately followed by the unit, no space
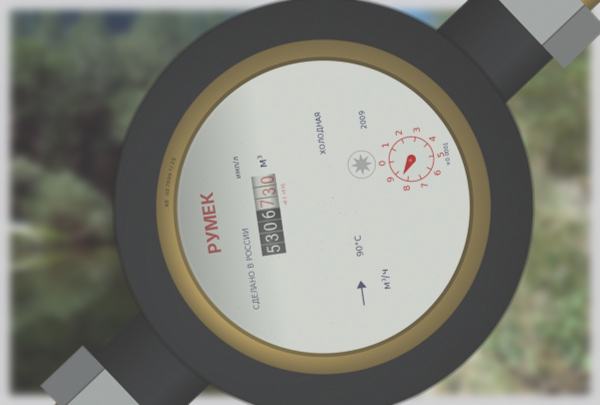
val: 5306.7298m³
